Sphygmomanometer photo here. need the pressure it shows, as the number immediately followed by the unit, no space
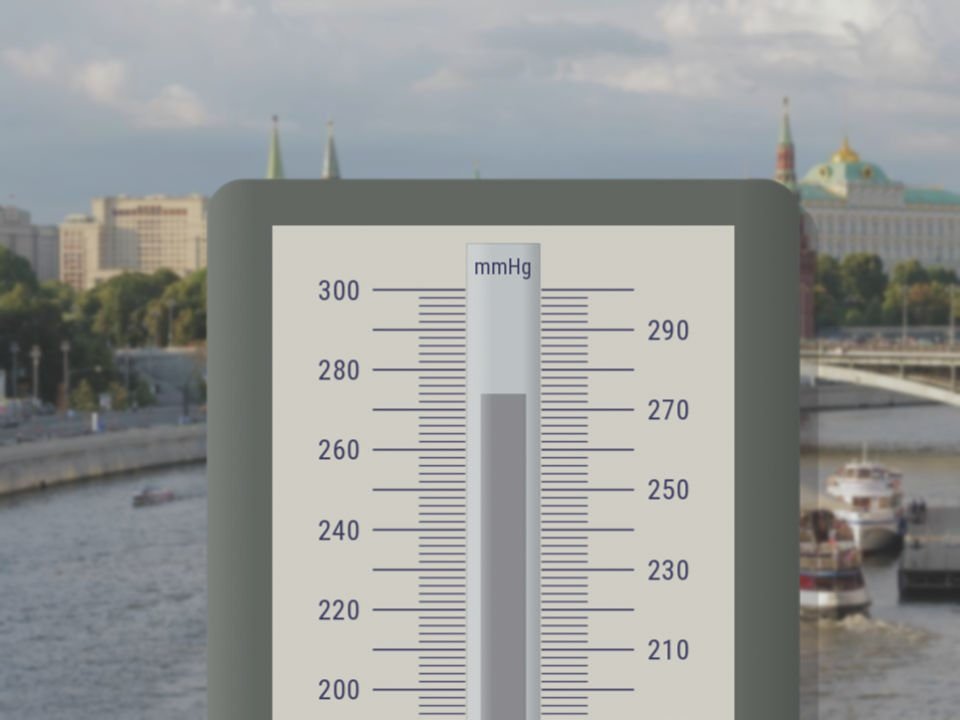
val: 274mmHg
